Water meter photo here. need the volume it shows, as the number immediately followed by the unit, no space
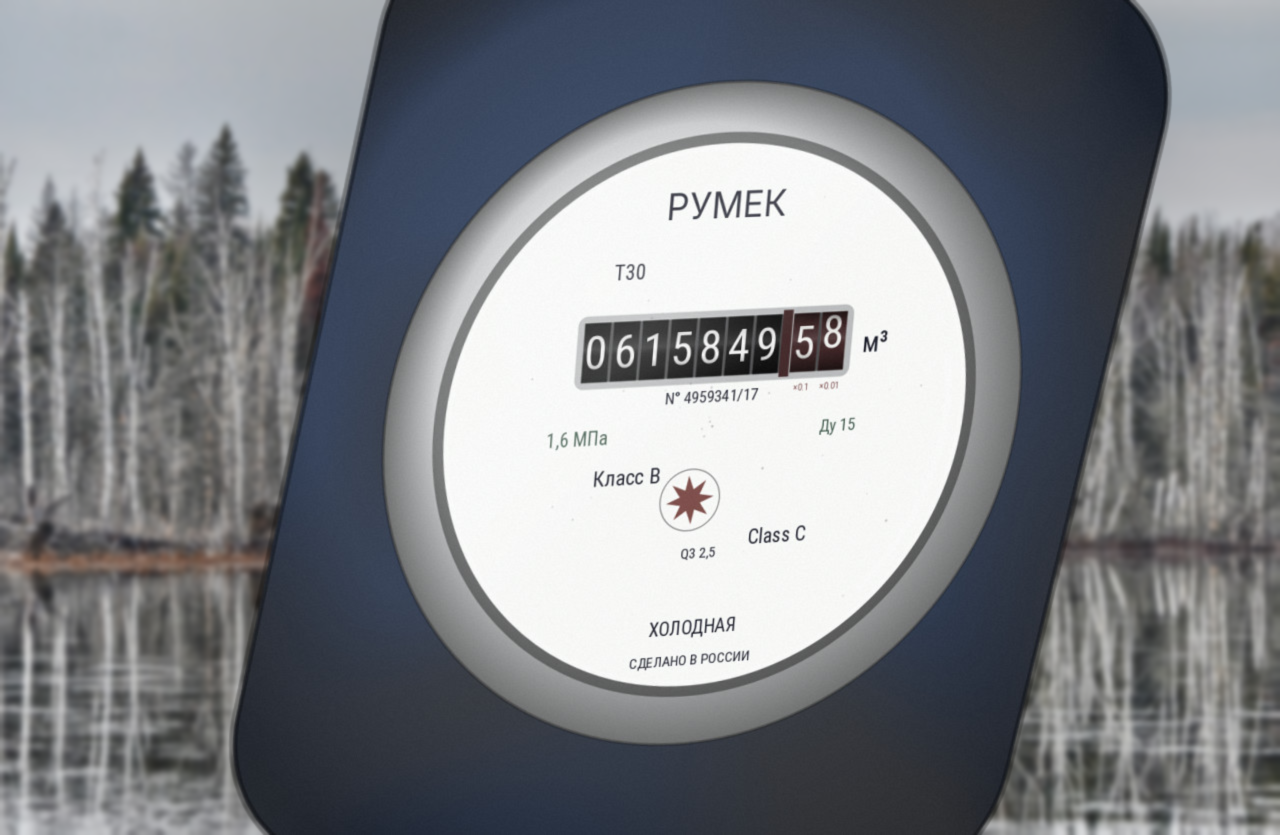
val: 615849.58m³
